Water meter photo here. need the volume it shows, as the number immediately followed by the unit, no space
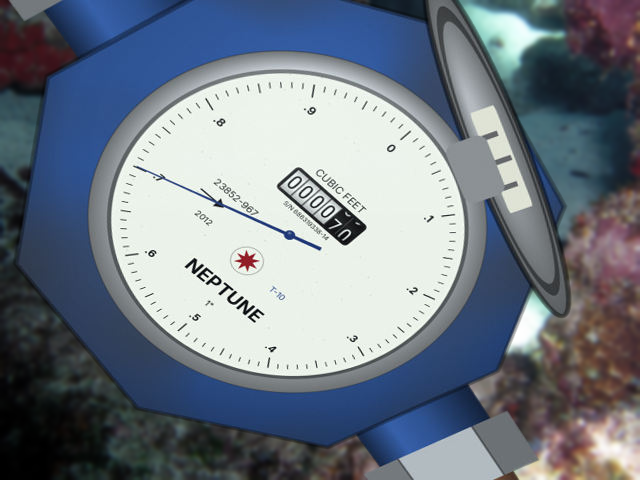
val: 69.70ft³
